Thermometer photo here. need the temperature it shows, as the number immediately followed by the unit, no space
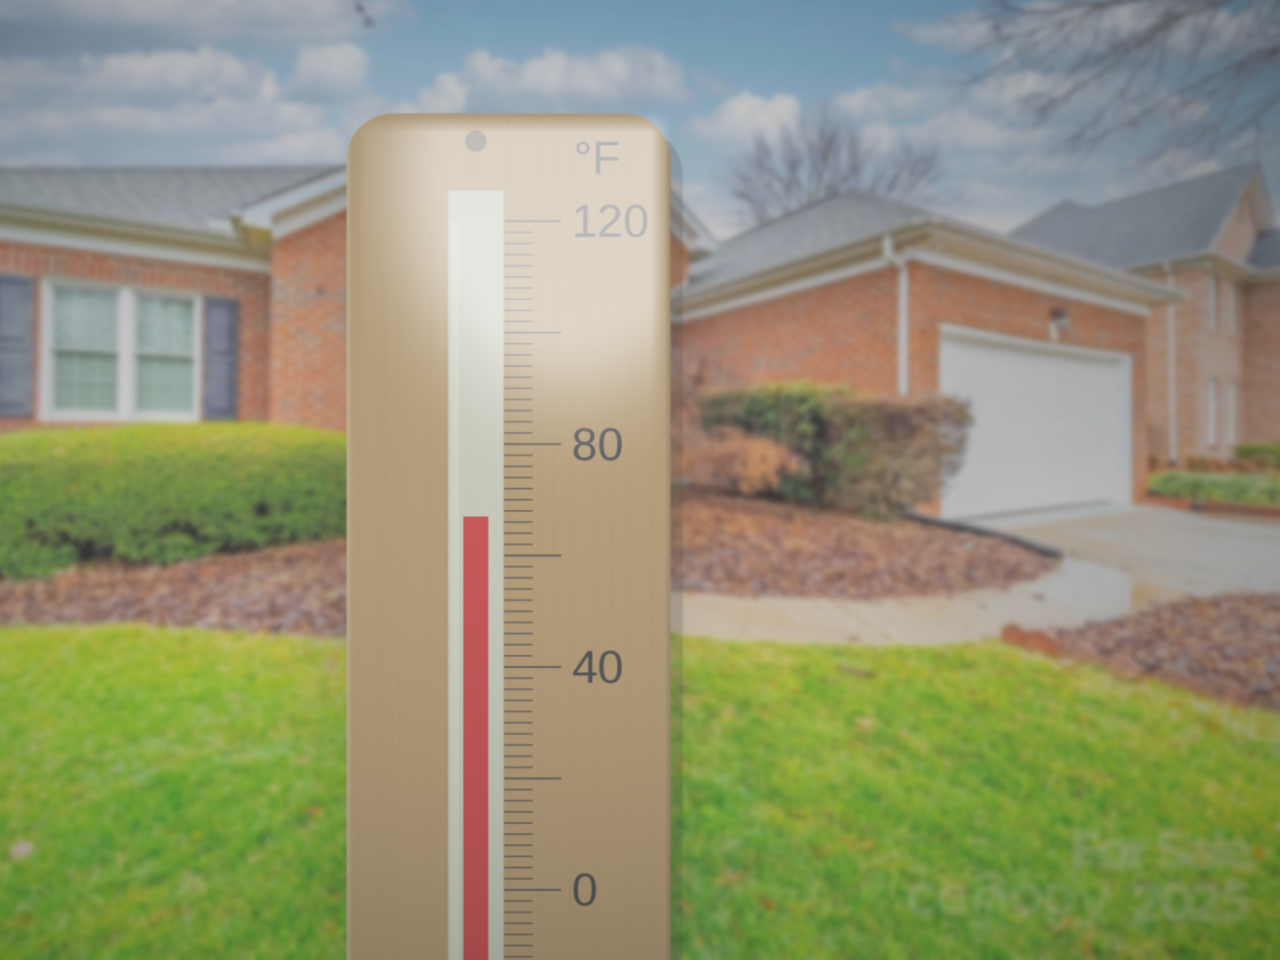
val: 67°F
